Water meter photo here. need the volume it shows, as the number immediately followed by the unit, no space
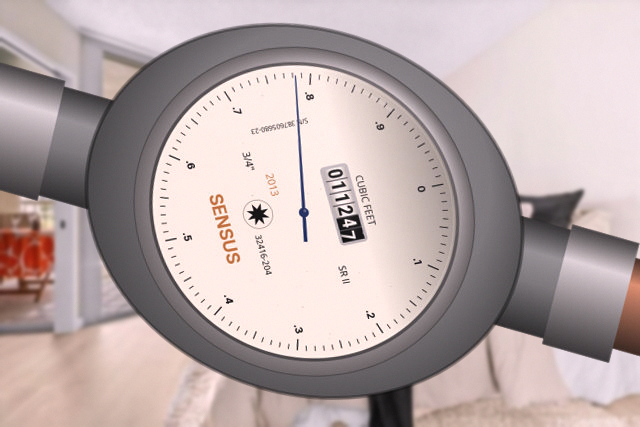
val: 11246.78ft³
